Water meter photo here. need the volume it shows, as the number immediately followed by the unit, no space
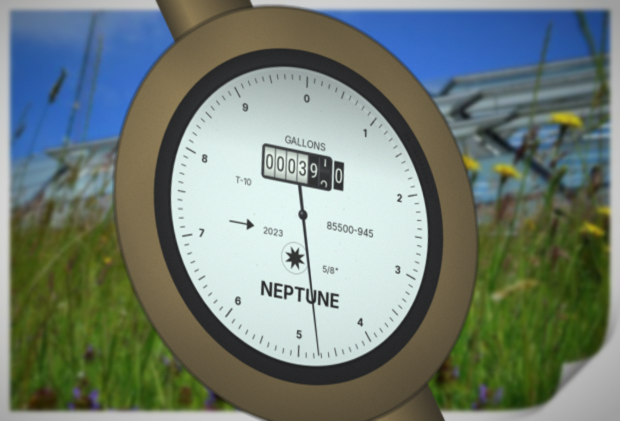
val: 3914.7gal
